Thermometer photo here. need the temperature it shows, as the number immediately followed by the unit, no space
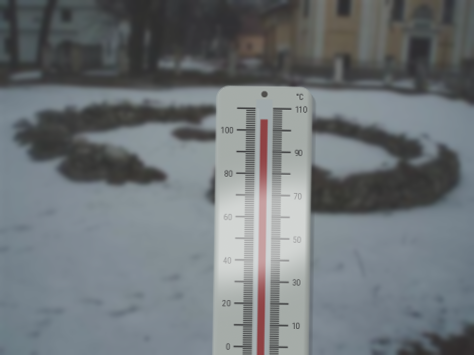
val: 105°C
